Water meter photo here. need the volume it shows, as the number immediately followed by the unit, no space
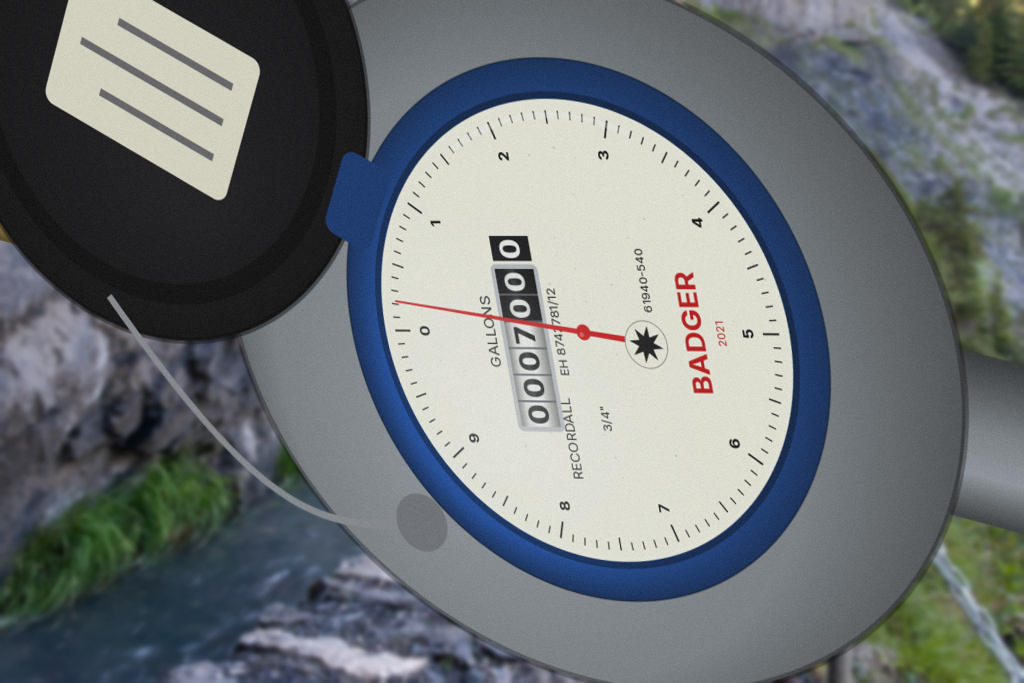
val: 7000.2gal
